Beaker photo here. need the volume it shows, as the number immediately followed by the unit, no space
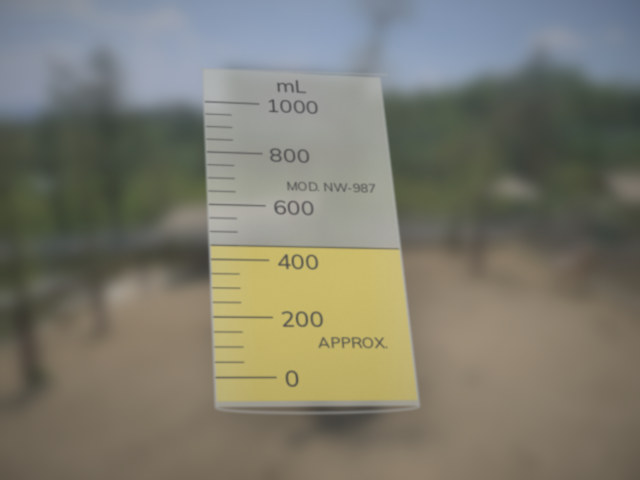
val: 450mL
